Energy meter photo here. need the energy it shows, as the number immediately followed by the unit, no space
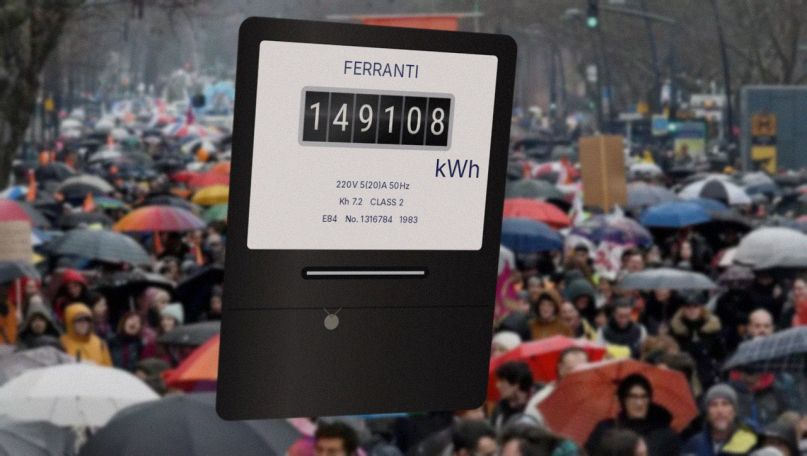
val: 149108kWh
